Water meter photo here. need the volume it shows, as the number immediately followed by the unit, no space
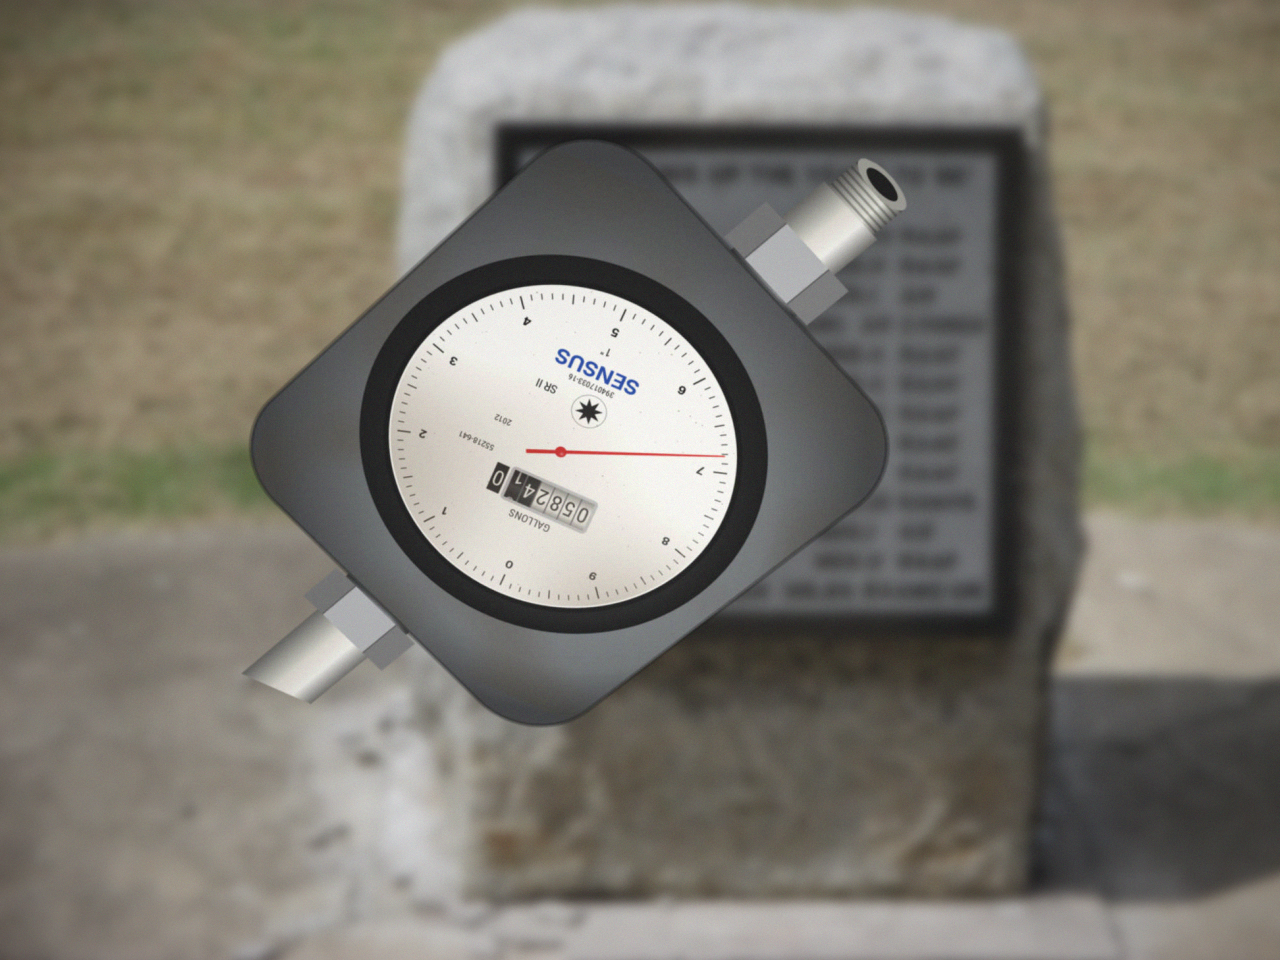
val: 582406.8gal
